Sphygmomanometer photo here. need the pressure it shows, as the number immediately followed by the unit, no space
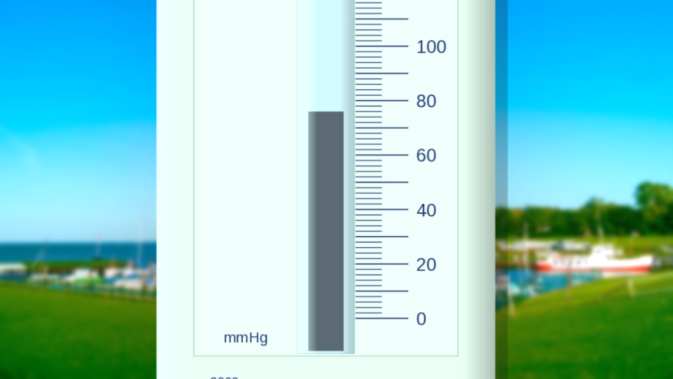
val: 76mmHg
